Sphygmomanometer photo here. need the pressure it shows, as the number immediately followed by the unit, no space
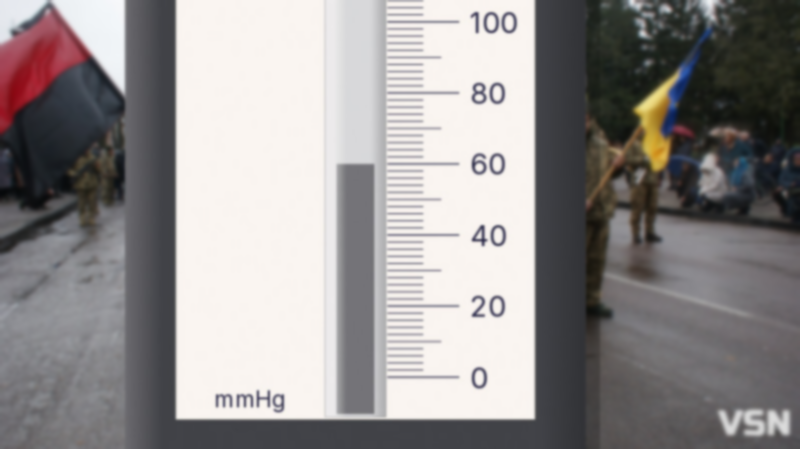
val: 60mmHg
